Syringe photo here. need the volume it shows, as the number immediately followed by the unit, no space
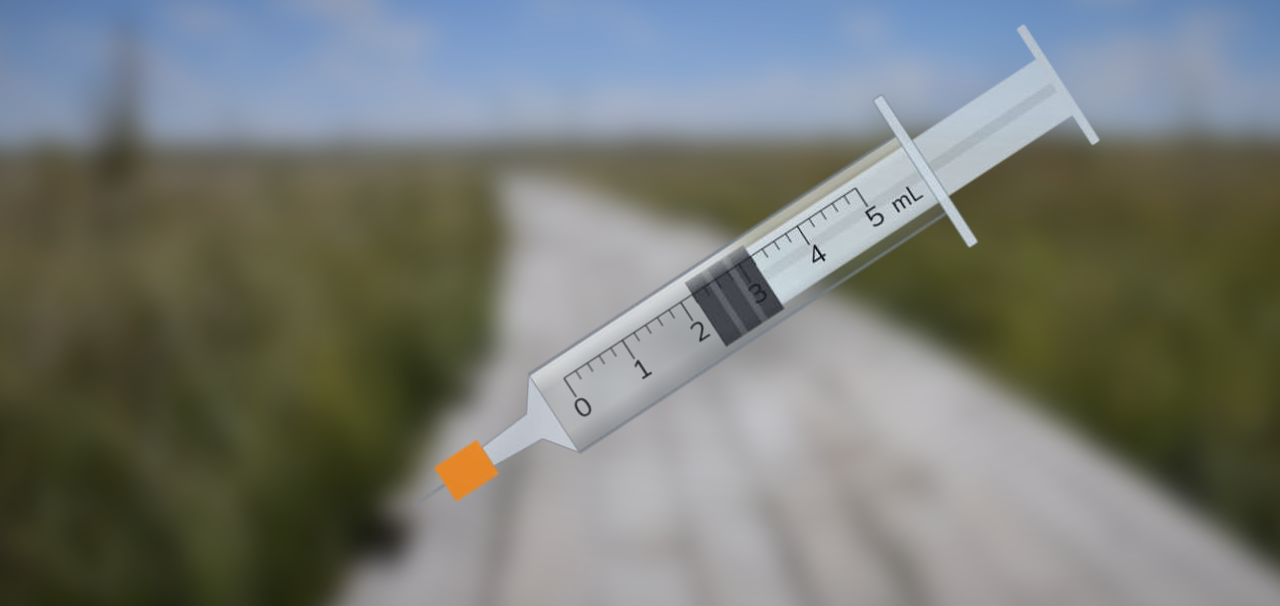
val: 2.2mL
